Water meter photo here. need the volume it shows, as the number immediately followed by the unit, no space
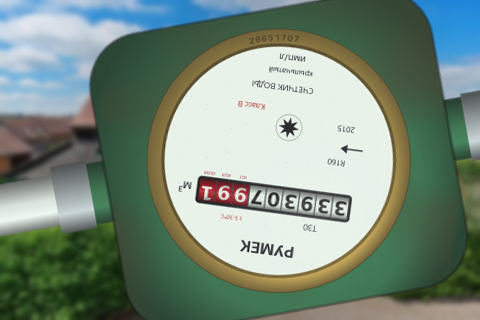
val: 339307.991m³
